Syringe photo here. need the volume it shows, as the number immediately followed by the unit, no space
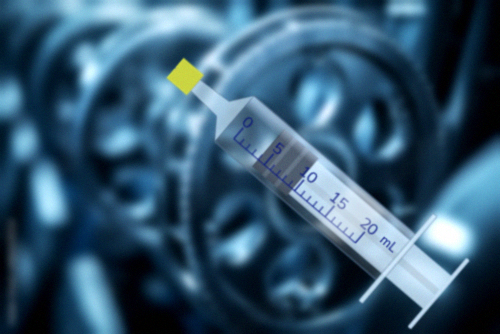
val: 4mL
